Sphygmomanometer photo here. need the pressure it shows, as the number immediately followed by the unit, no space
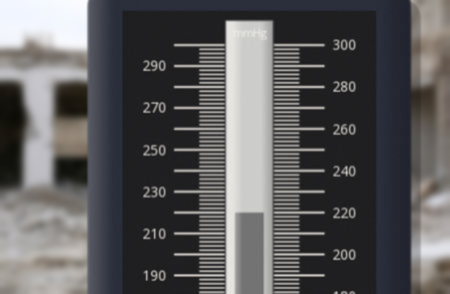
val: 220mmHg
